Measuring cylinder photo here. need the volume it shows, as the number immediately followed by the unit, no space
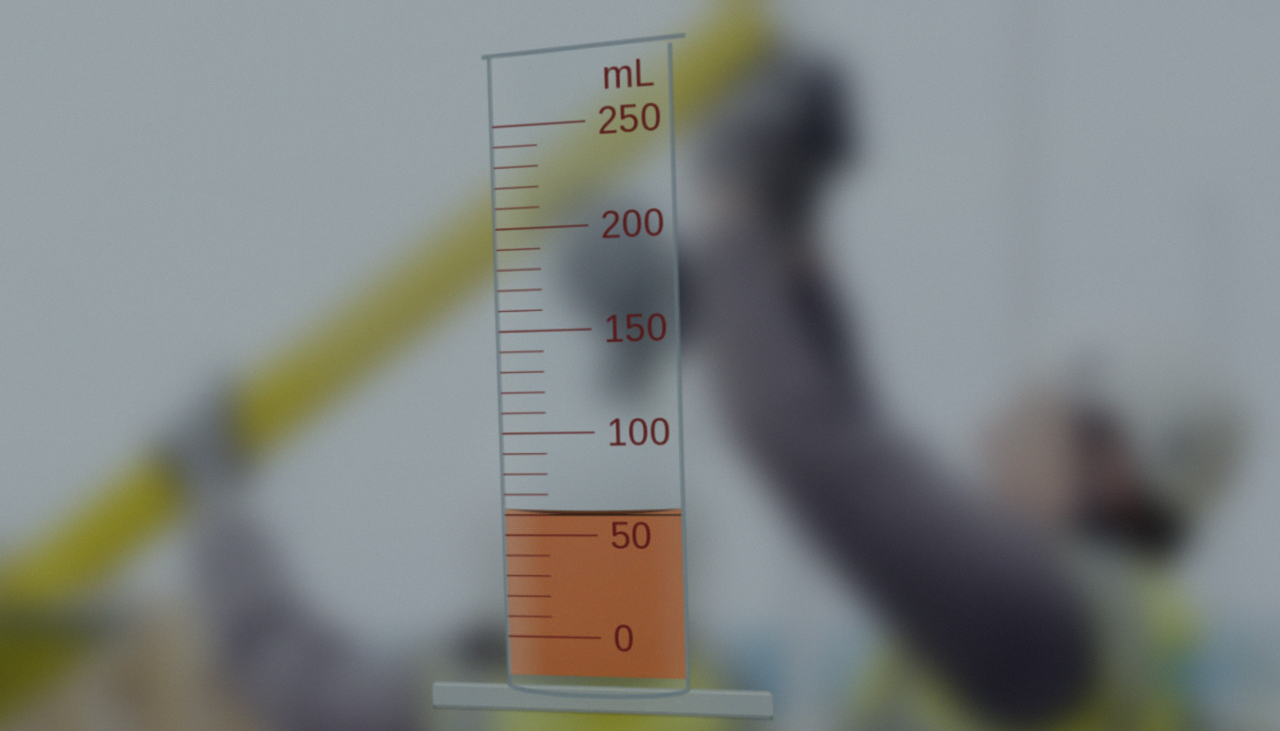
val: 60mL
